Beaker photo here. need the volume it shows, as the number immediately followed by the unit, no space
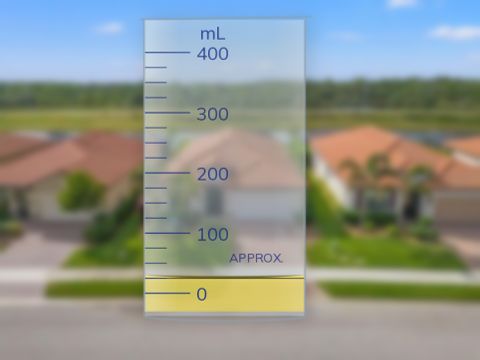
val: 25mL
